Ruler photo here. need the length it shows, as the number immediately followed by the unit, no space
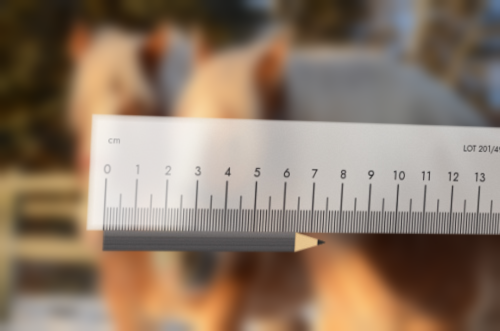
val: 7.5cm
